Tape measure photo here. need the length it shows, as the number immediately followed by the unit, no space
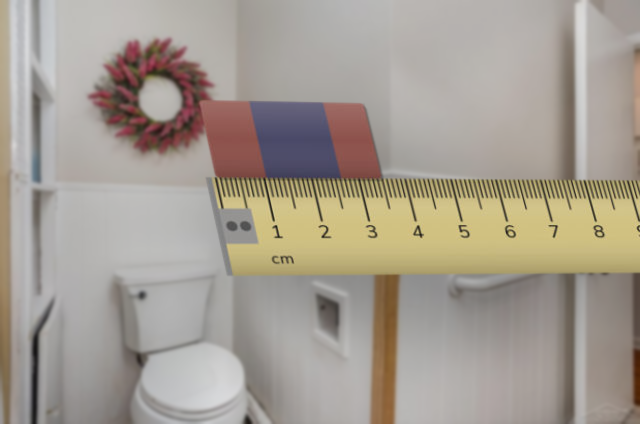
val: 3.5cm
